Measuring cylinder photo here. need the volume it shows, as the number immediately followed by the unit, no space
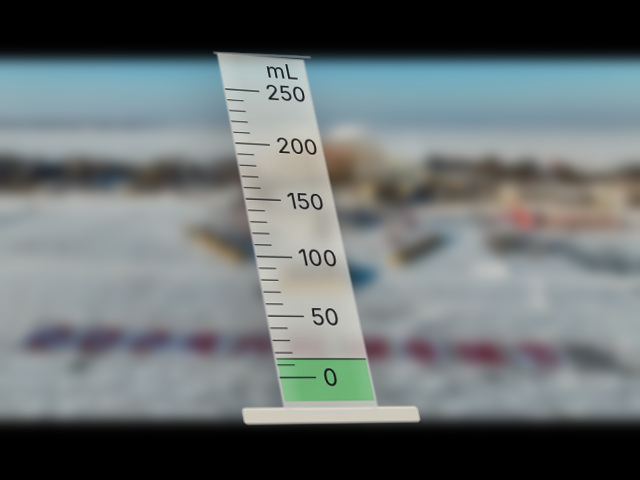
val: 15mL
